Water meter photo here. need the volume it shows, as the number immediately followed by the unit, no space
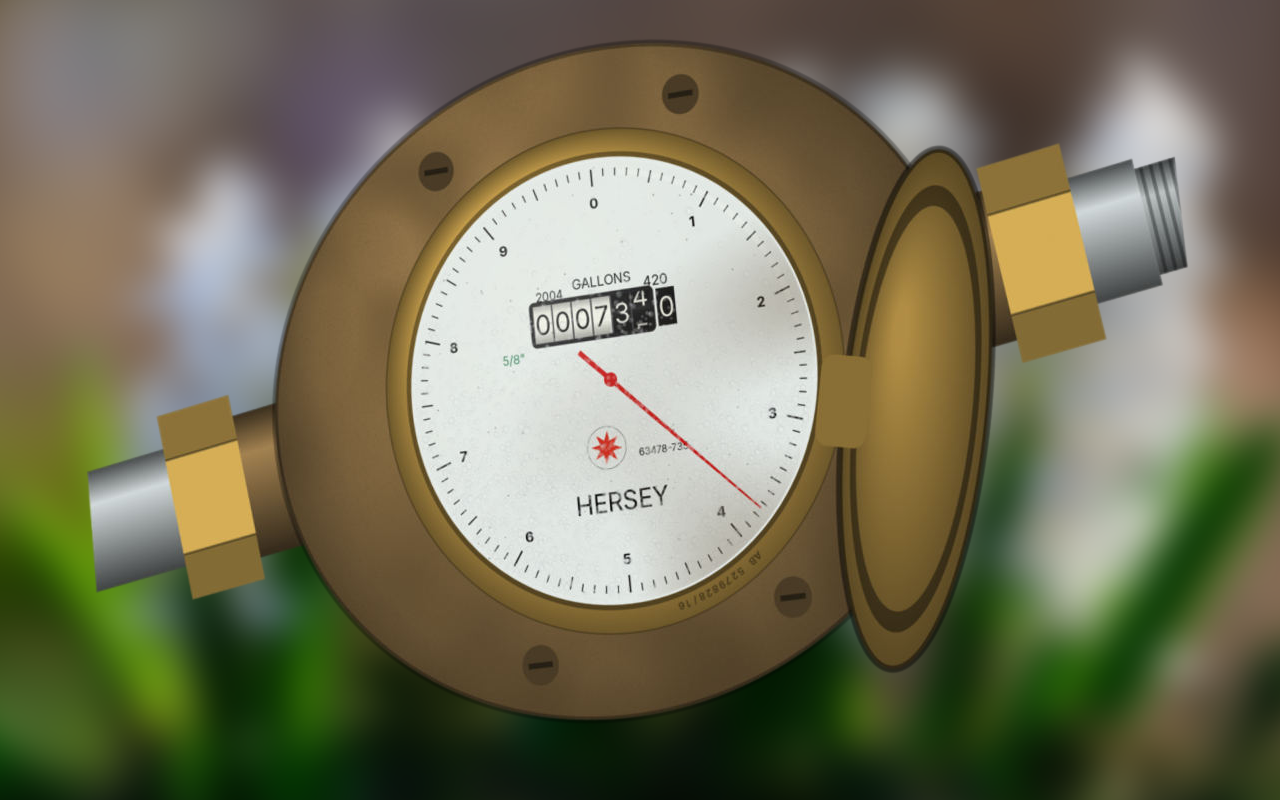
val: 7343.7gal
